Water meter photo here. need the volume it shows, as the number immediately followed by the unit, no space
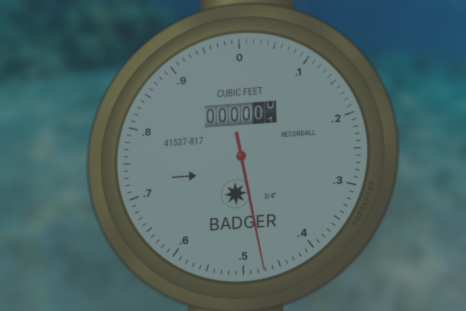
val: 0.47ft³
